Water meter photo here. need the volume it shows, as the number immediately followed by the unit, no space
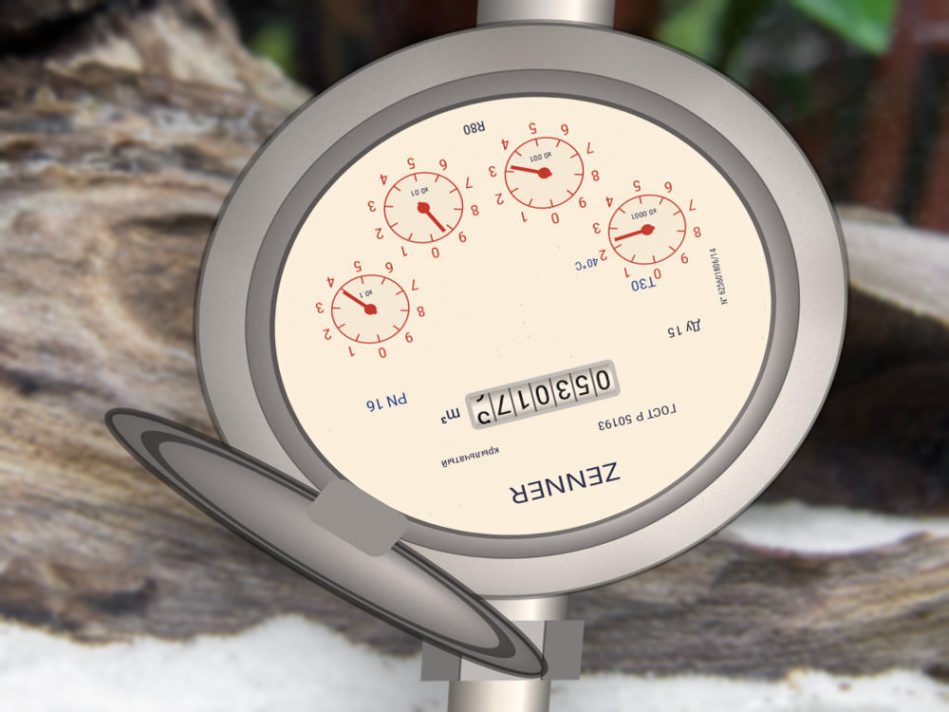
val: 530175.3932m³
